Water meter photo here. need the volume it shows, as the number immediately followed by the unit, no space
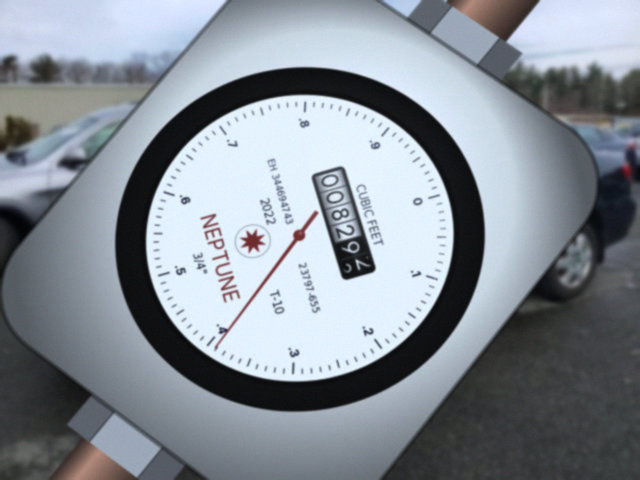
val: 8292.39ft³
